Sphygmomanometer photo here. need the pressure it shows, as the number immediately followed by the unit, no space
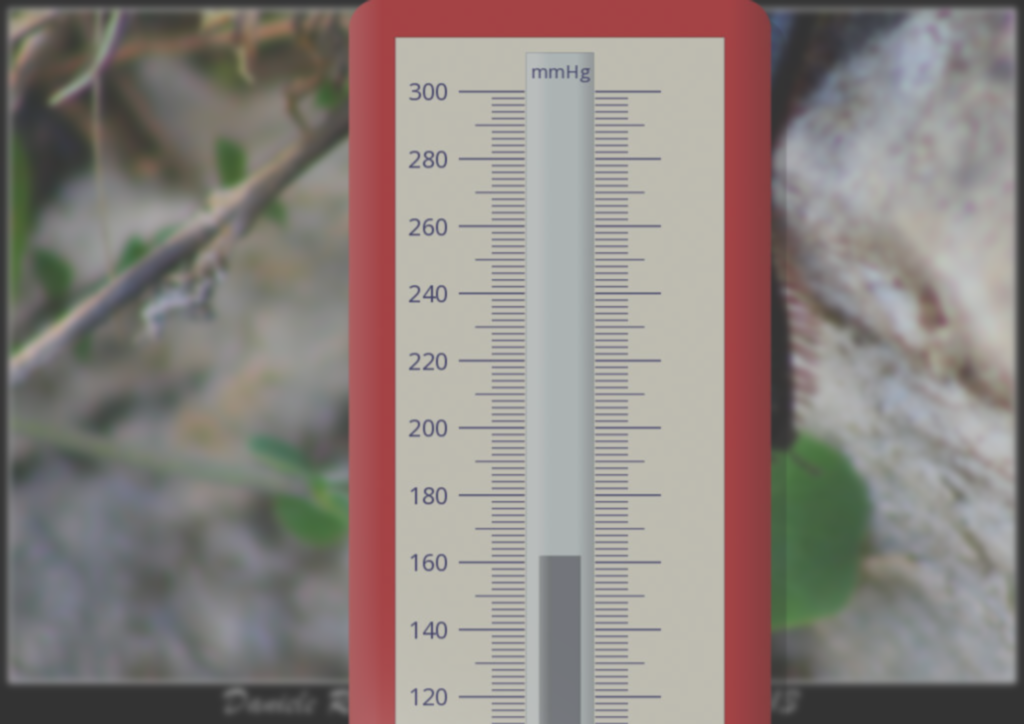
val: 162mmHg
